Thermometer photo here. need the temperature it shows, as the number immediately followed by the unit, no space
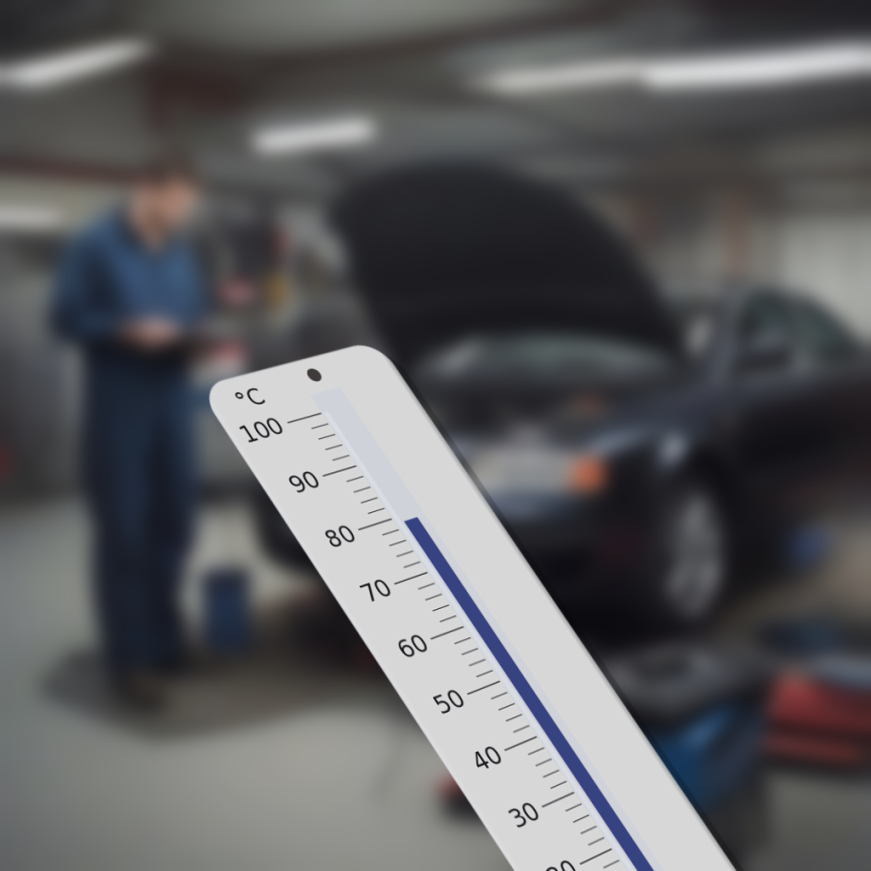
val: 79°C
